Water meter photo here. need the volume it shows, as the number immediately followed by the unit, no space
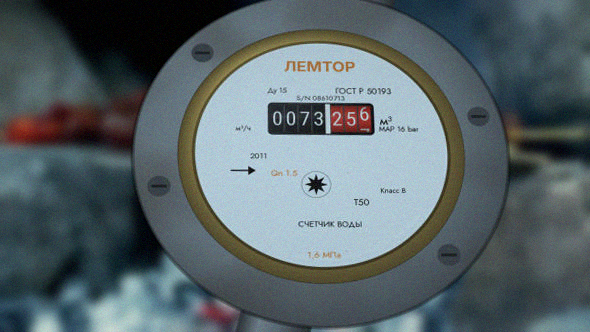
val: 73.256m³
